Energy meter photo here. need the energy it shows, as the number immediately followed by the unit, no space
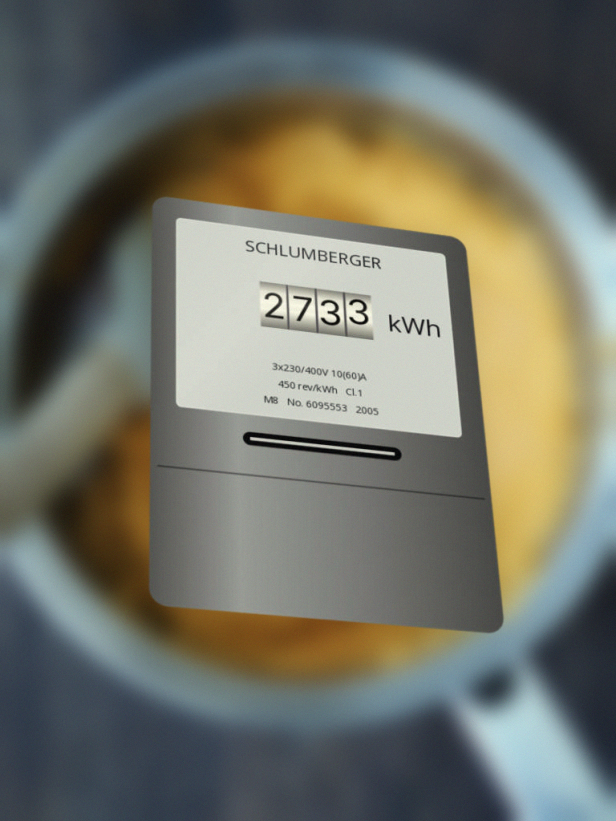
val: 2733kWh
